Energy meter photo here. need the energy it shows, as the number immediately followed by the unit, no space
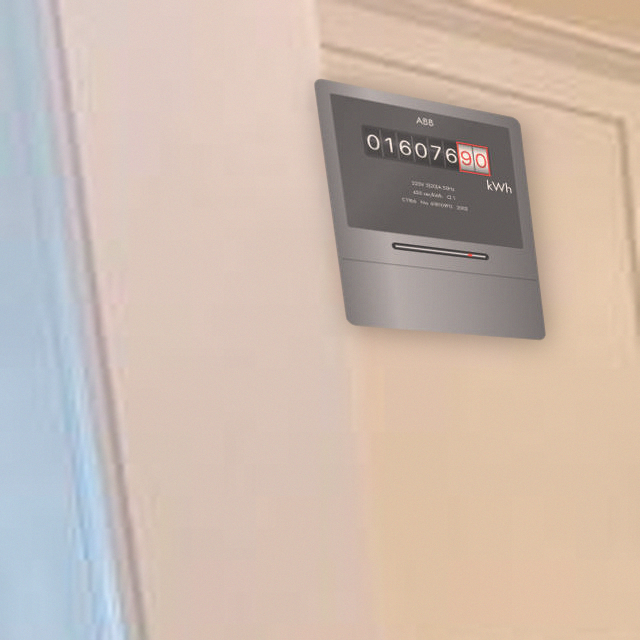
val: 16076.90kWh
